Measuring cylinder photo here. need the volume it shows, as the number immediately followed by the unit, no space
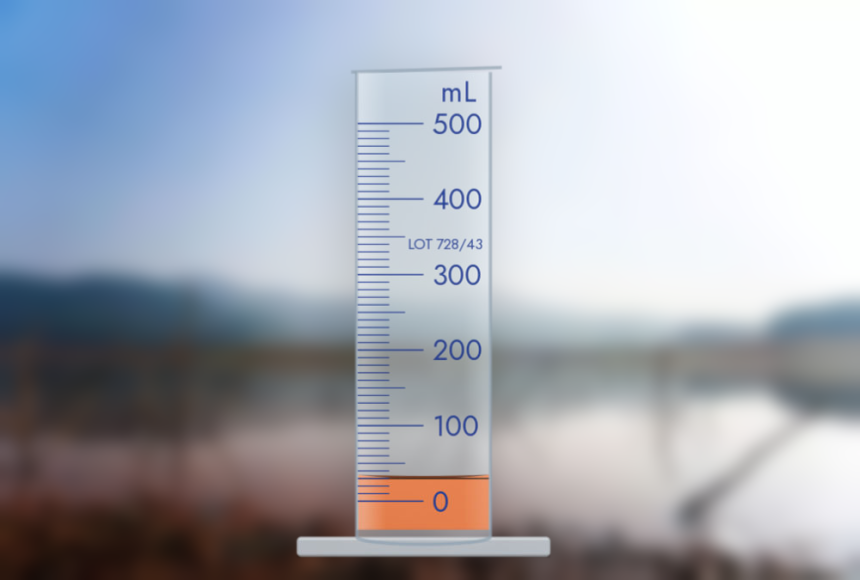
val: 30mL
